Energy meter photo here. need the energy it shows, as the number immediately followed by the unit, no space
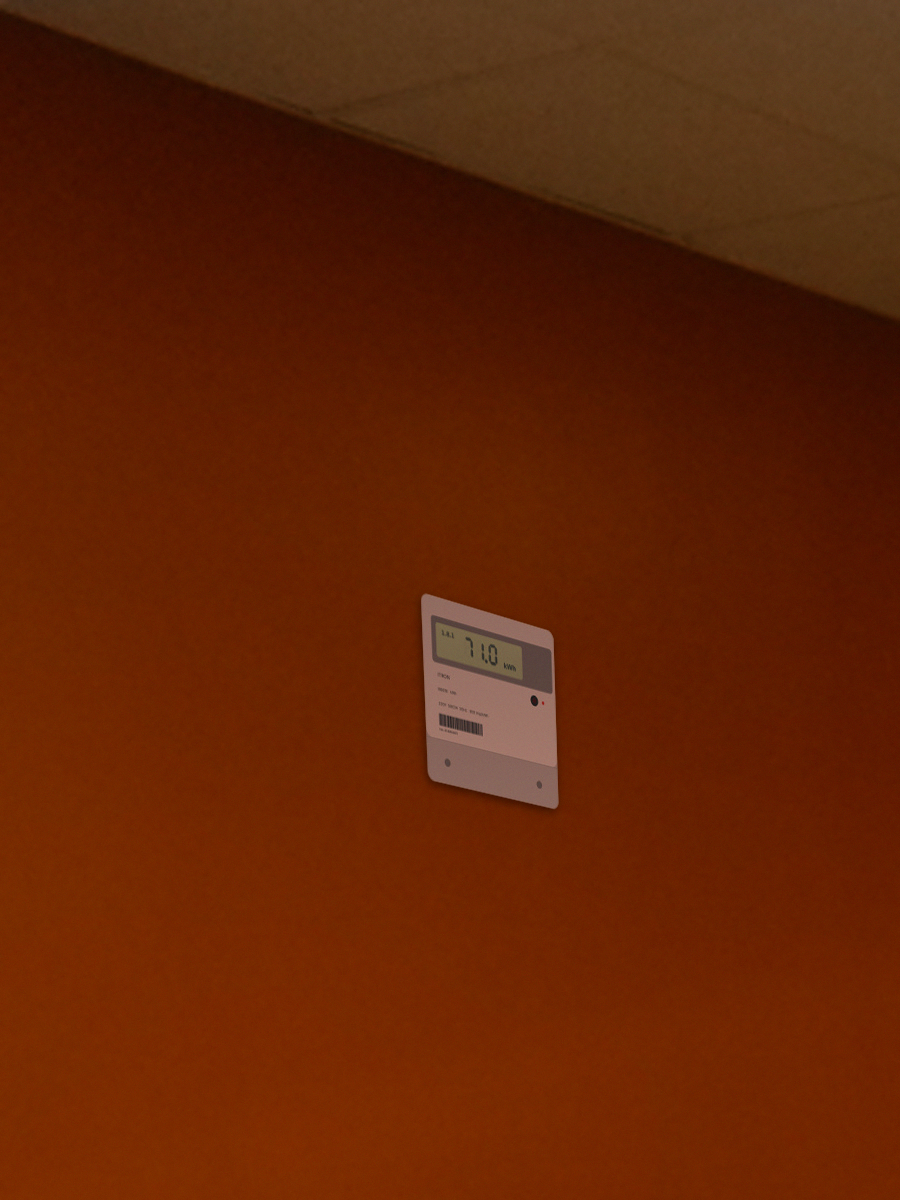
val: 71.0kWh
